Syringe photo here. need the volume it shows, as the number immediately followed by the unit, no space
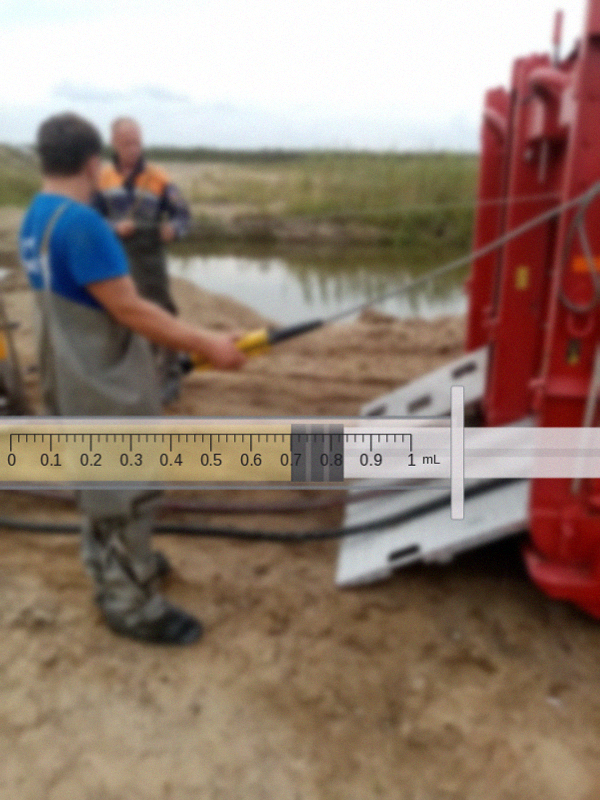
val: 0.7mL
